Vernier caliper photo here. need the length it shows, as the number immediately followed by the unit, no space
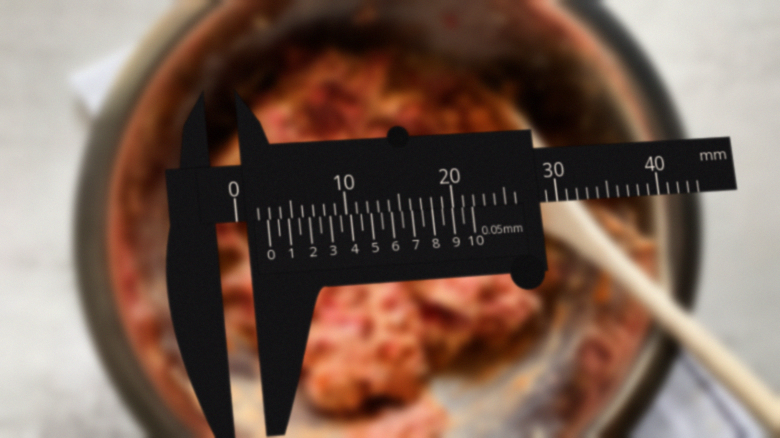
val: 2.8mm
